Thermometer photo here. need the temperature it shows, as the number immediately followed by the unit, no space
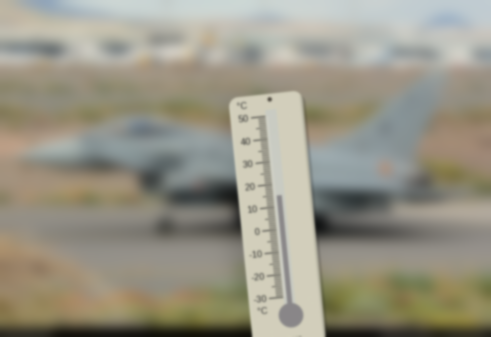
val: 15°C
